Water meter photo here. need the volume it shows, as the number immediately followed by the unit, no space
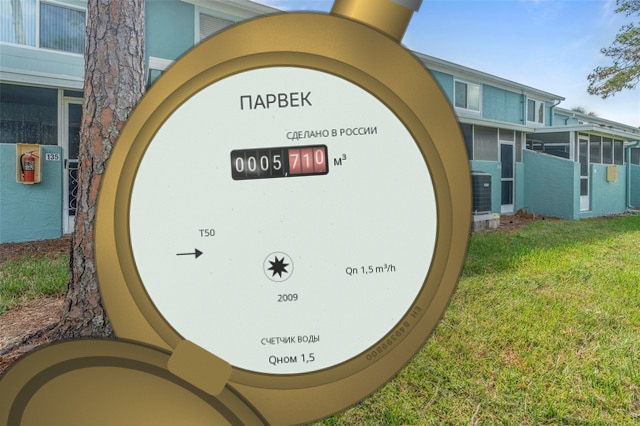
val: 5.710m³
